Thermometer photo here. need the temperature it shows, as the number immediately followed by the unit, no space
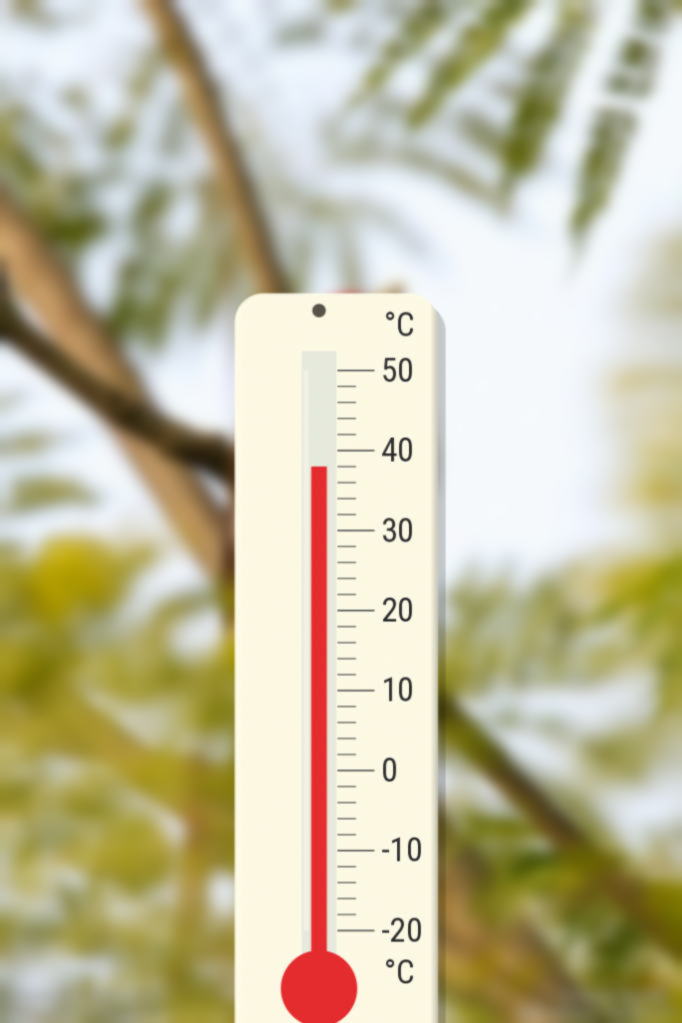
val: 38°C
